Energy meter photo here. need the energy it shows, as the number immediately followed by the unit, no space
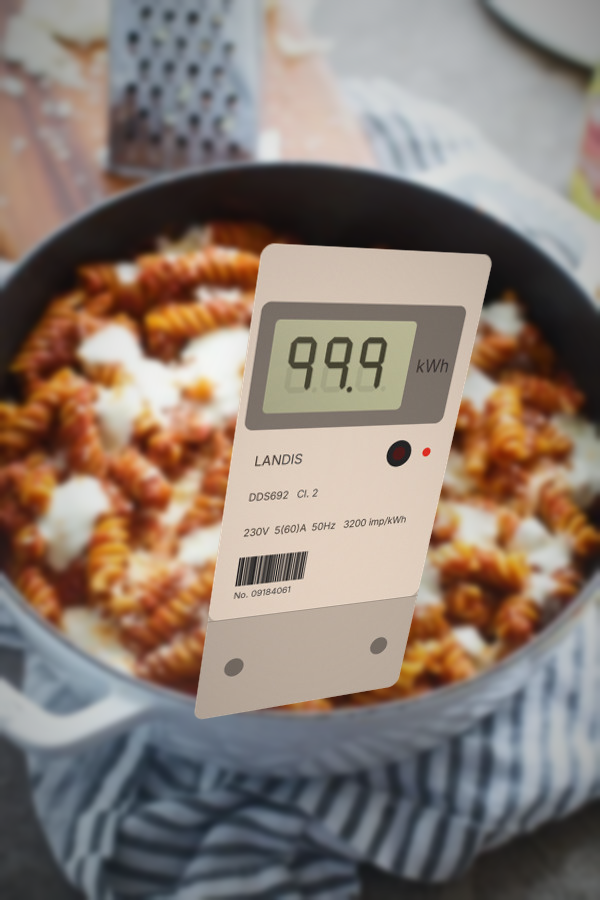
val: 99.9kWh
